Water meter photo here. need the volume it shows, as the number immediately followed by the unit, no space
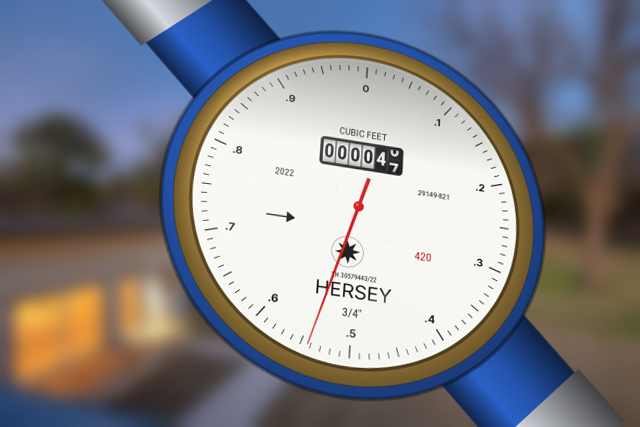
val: 46.54ft³
